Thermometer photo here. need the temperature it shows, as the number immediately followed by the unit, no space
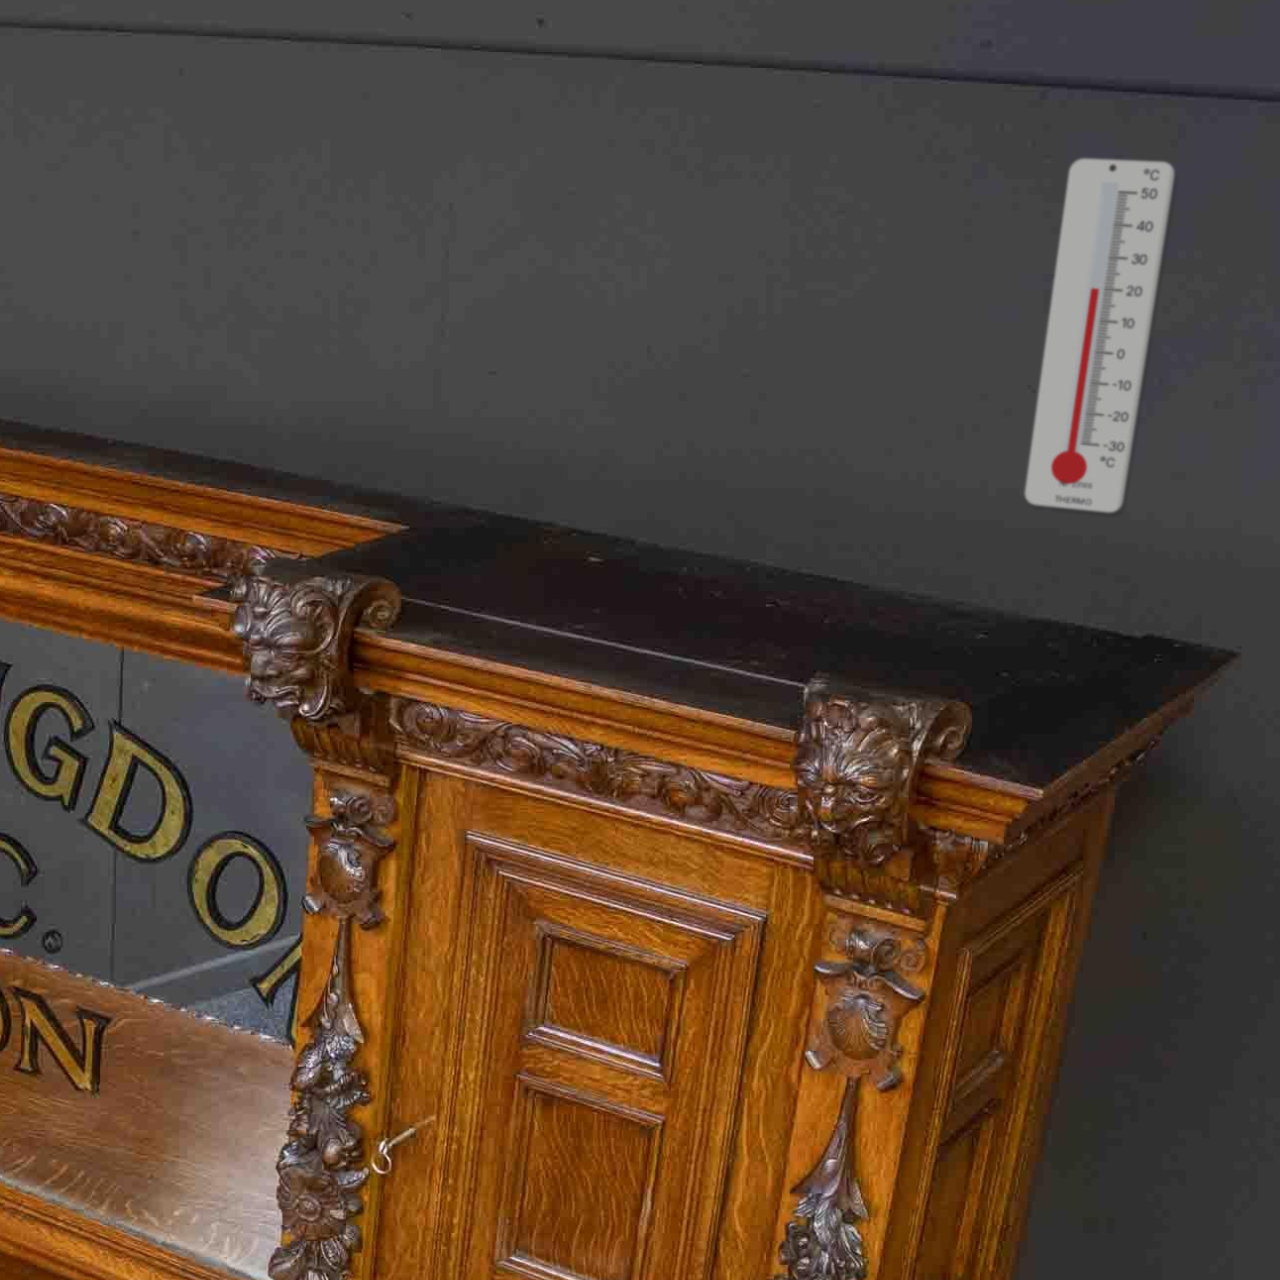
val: 20°C
